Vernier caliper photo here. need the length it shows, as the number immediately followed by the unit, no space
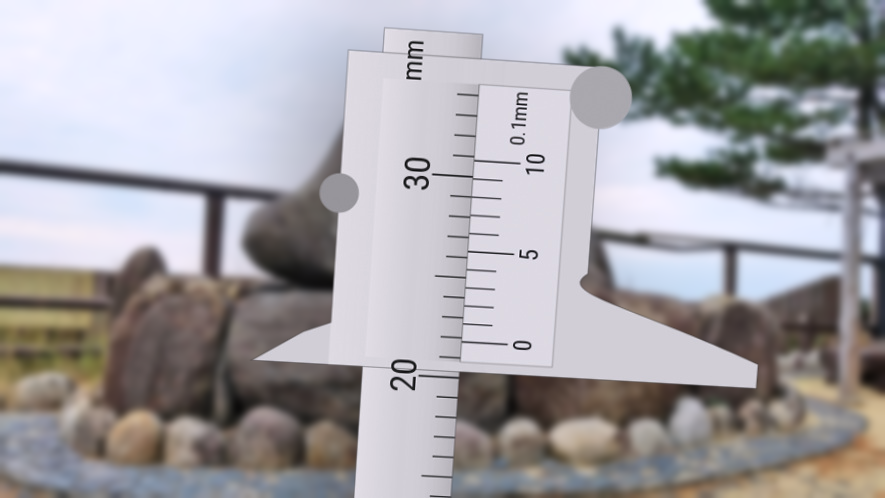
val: 21.8mm
